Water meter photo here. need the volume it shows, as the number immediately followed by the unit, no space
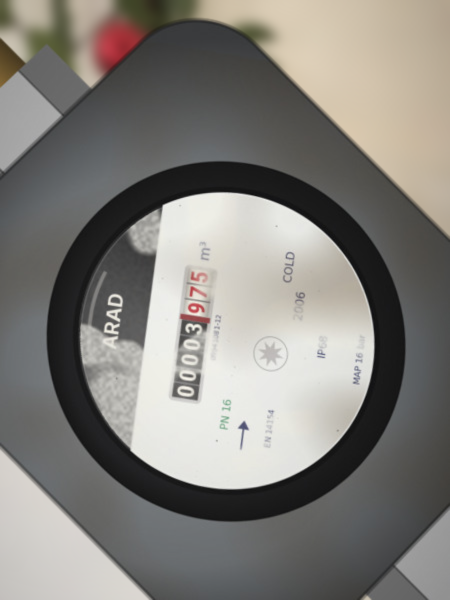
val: 3.975m³
